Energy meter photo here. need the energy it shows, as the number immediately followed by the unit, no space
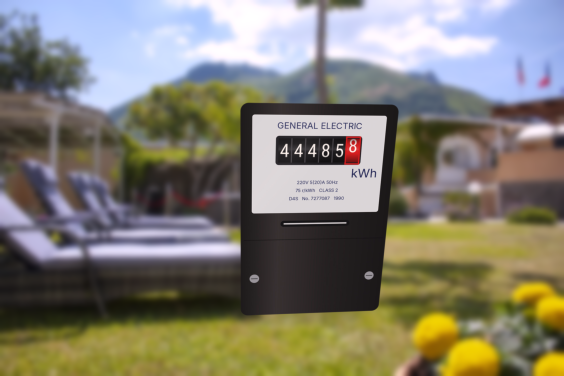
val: 44485.8kWh
